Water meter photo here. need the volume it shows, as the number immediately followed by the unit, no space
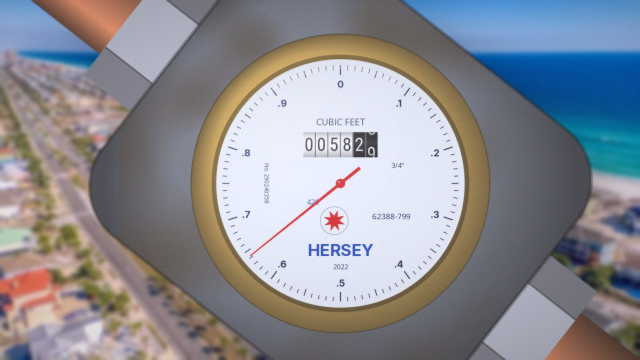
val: 5828.64ft³
